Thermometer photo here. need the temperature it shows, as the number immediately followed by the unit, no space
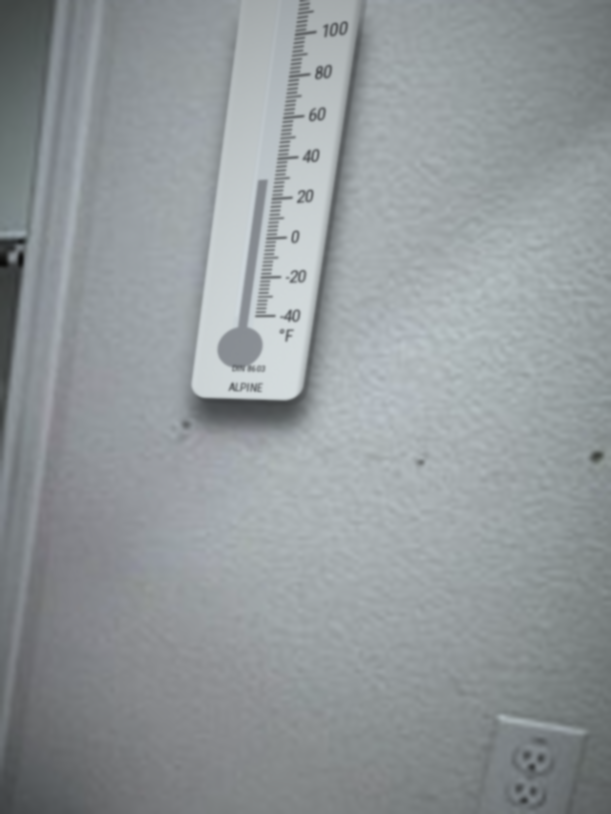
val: 30°F
